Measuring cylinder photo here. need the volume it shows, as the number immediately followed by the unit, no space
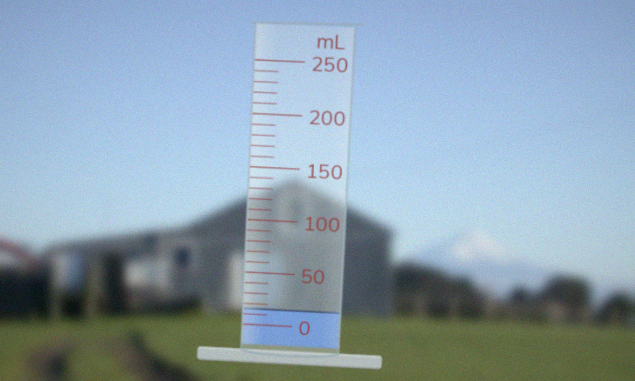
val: 15mL
